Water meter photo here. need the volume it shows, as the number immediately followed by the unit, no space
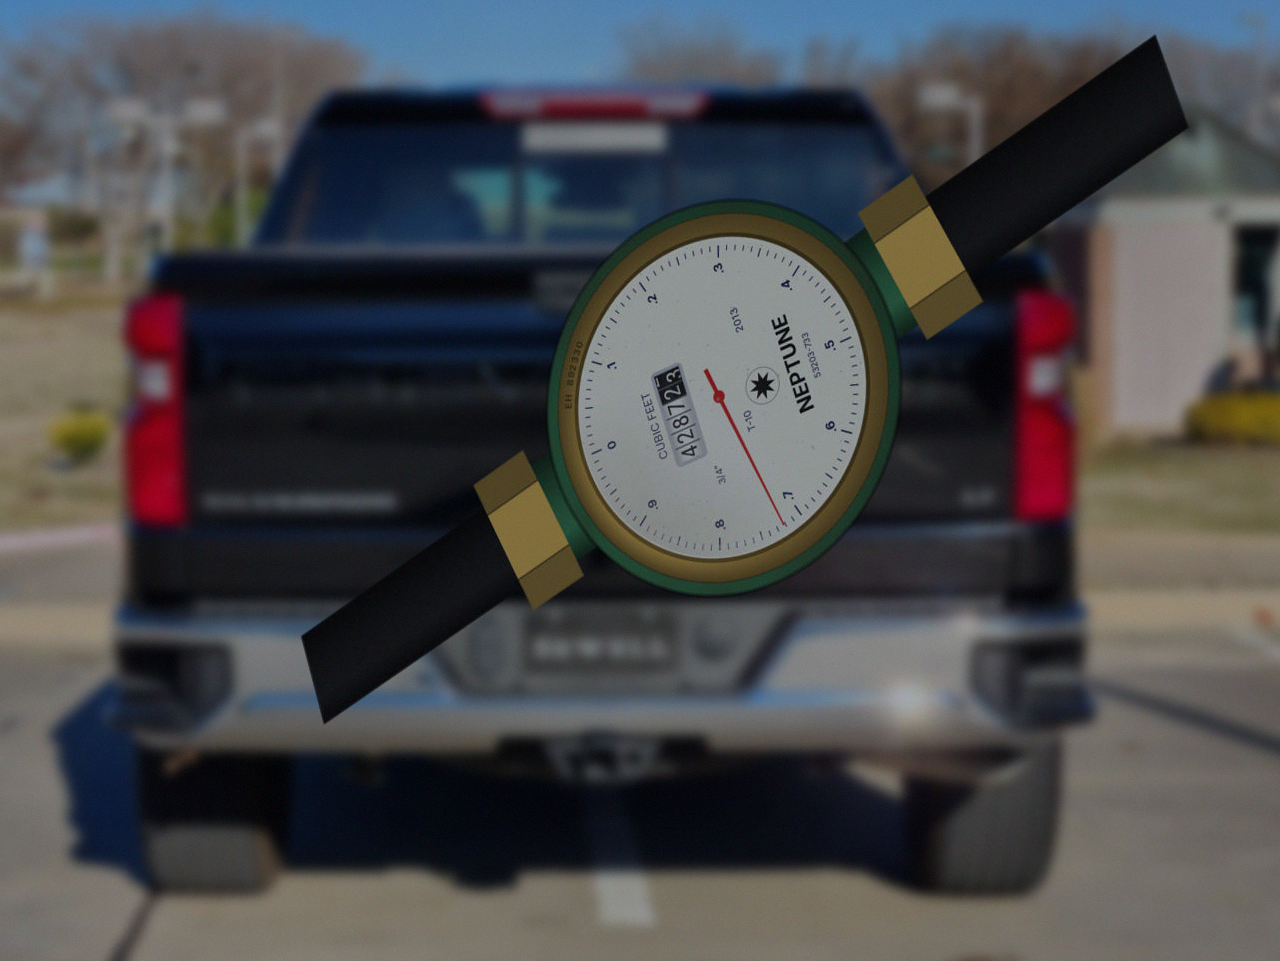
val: 428722.72ft³
